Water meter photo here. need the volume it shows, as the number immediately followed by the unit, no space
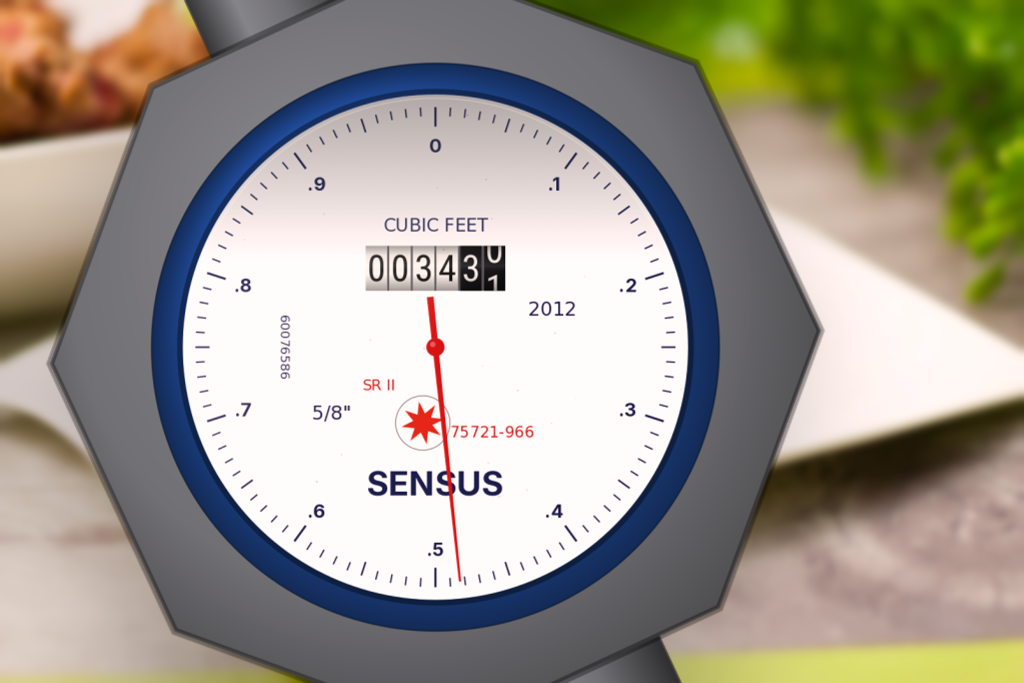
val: 3430.48ft³
